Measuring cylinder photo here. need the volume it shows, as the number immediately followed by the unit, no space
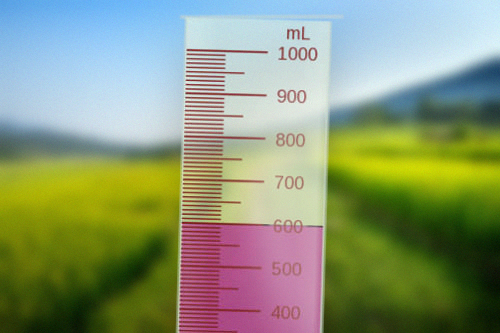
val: 600mL
